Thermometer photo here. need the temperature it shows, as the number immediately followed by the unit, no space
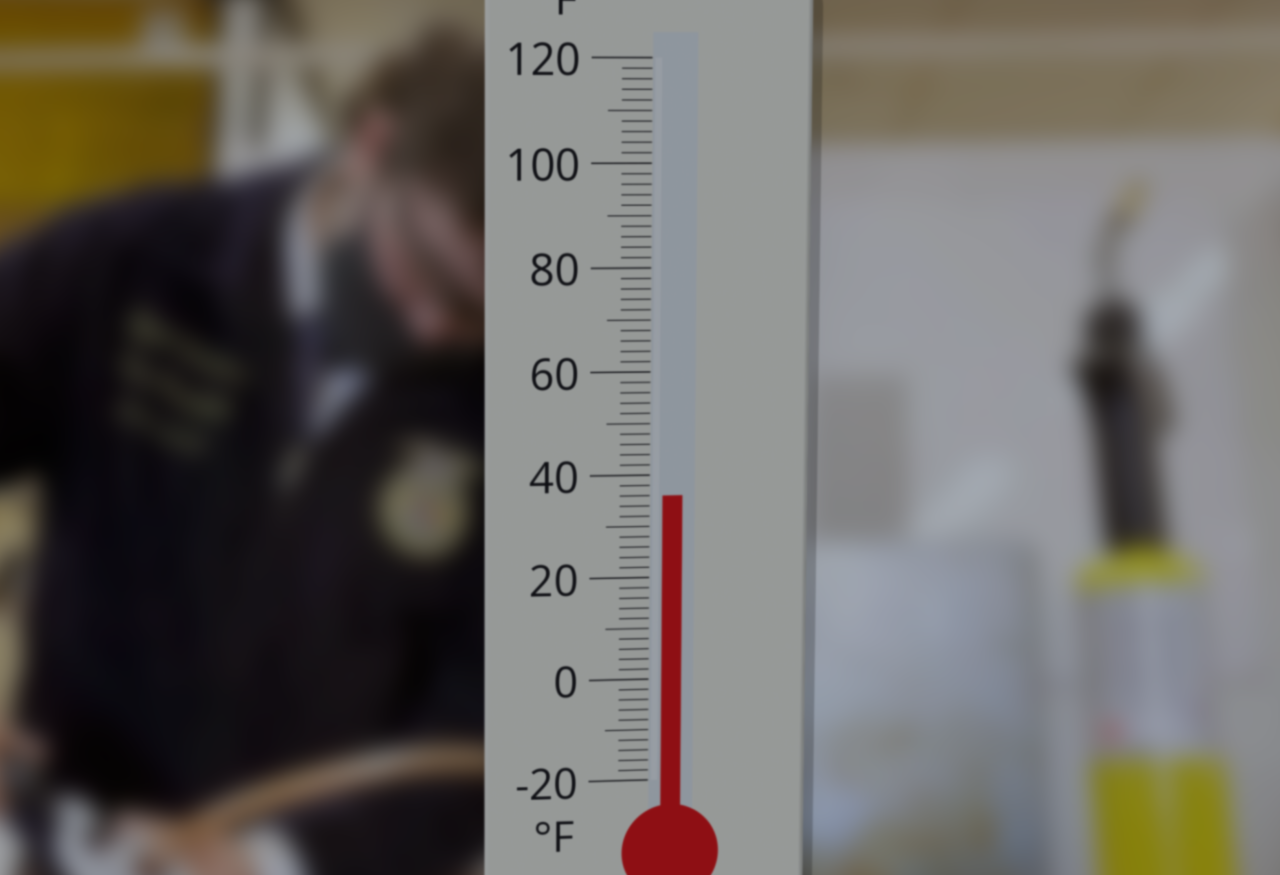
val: 36°F
